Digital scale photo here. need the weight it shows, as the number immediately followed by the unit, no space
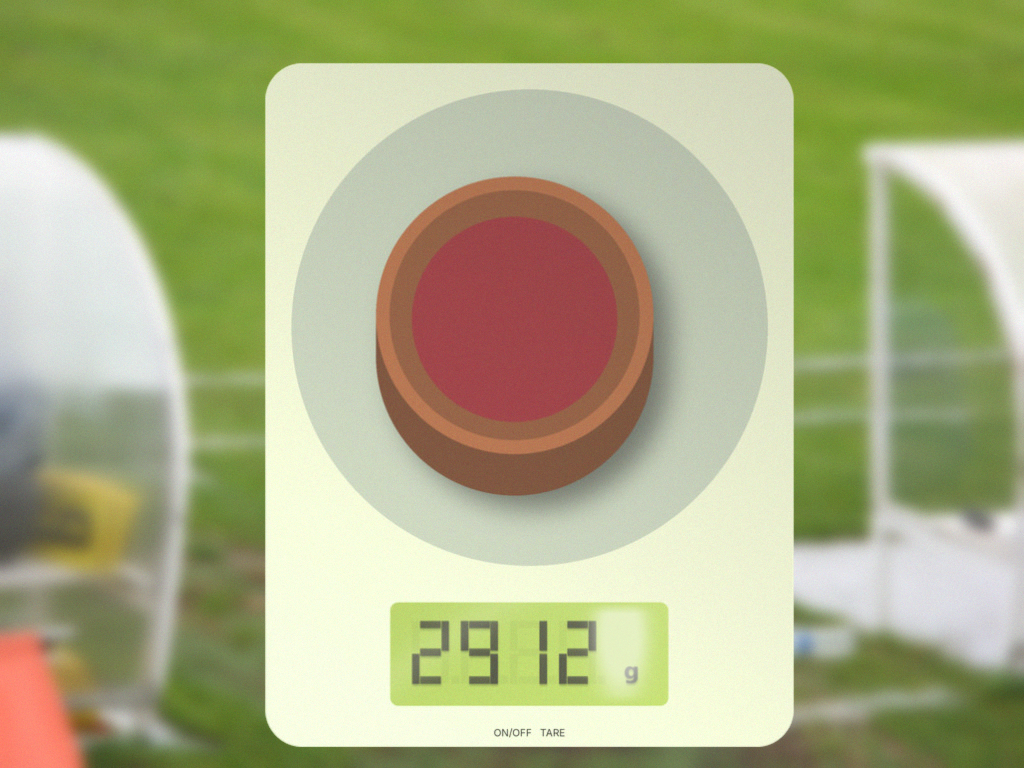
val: 2912g
